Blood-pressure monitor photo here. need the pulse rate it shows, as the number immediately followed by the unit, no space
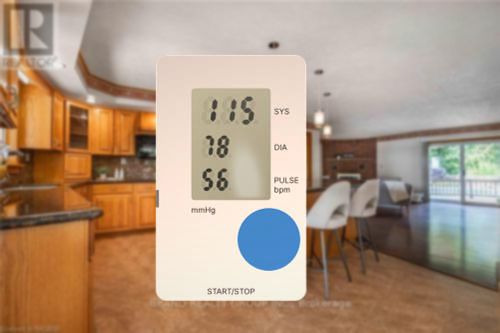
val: 56bpm
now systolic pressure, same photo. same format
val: 115mmHg
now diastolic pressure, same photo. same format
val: 78mmHg
